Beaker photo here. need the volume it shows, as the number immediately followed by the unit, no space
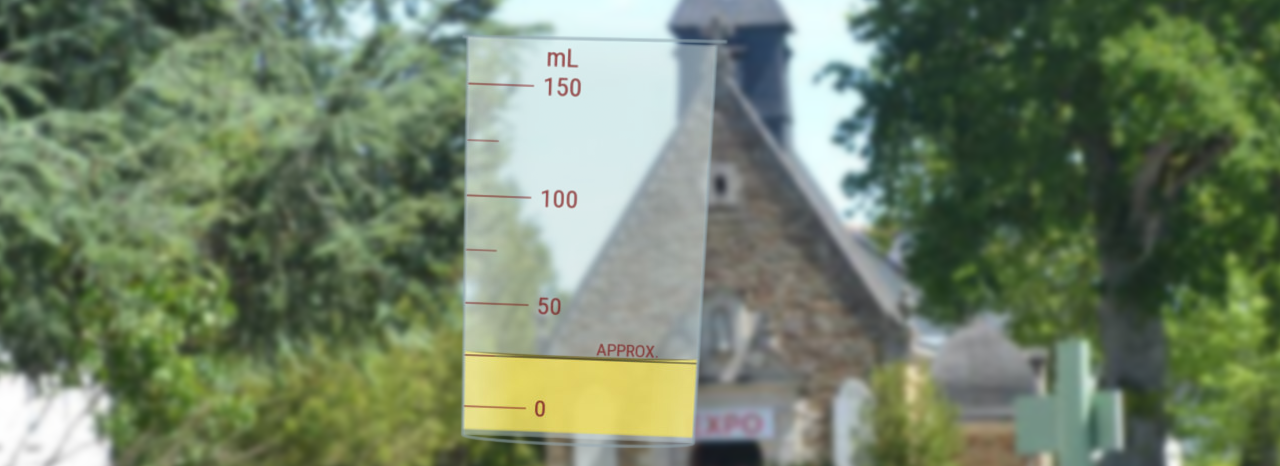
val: 25mL
